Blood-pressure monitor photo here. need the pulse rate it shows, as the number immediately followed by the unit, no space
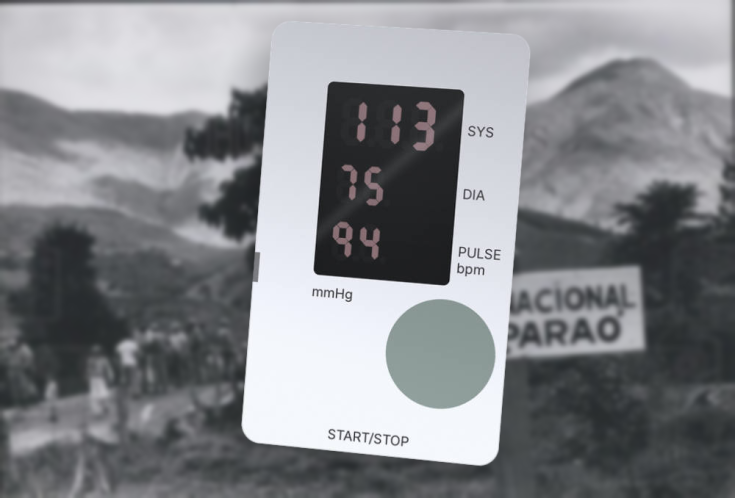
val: 94bpm
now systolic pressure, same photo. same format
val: 113mmHg
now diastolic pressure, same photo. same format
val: 75mmHg
